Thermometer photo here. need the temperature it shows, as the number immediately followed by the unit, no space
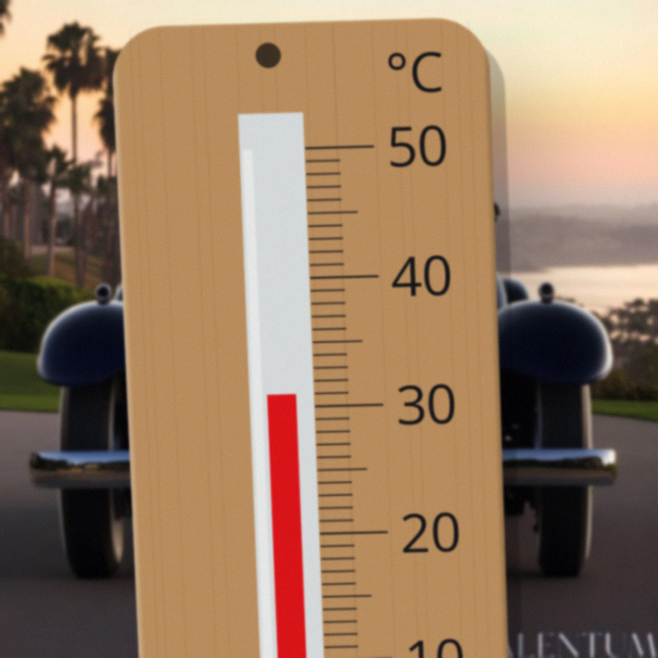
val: 31°C
